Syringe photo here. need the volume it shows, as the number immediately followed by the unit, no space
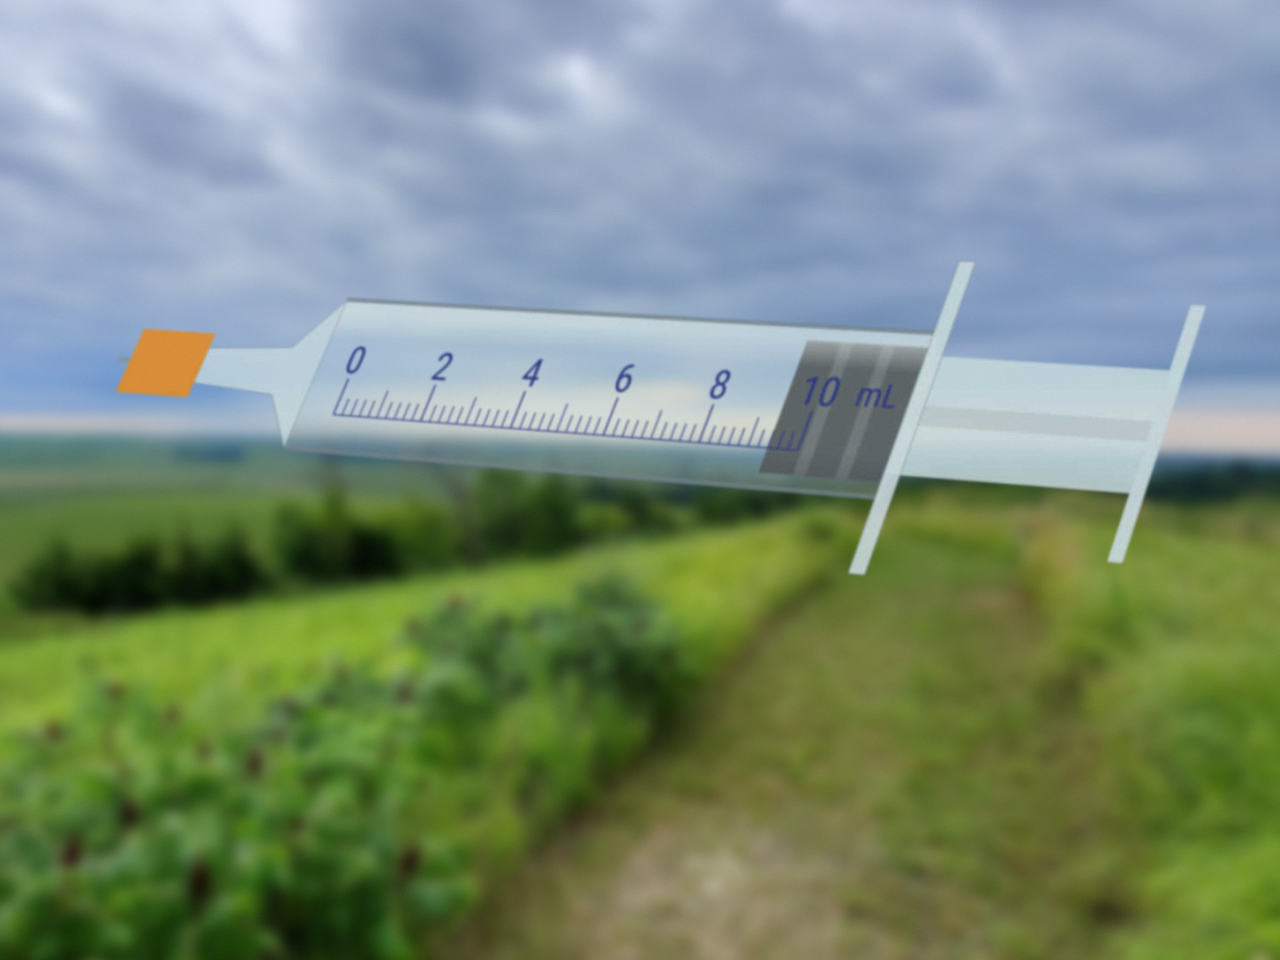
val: 9.4mL
